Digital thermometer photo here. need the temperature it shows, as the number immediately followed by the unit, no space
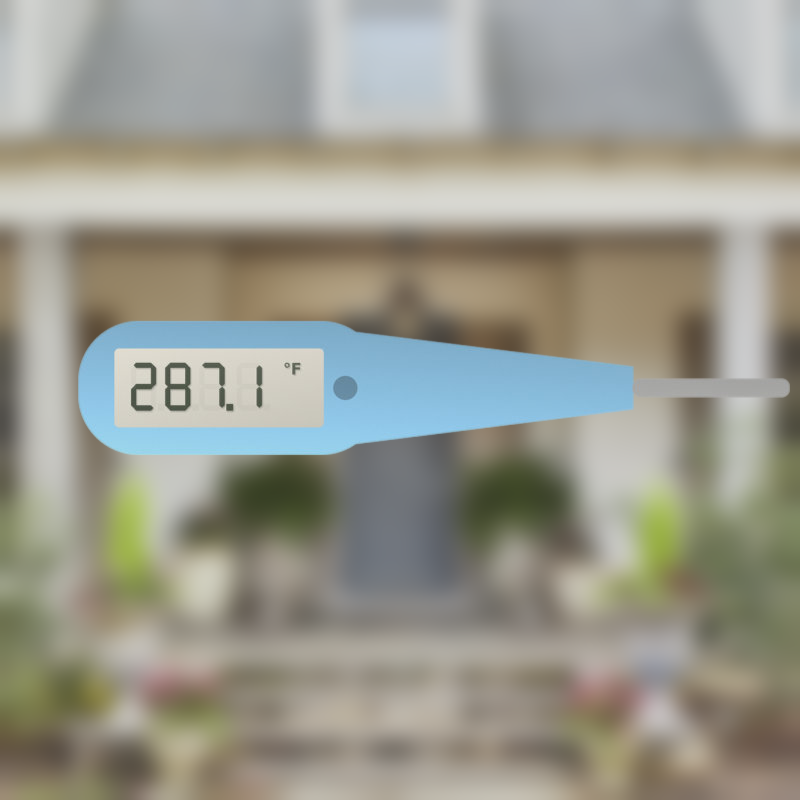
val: 287.1°F
